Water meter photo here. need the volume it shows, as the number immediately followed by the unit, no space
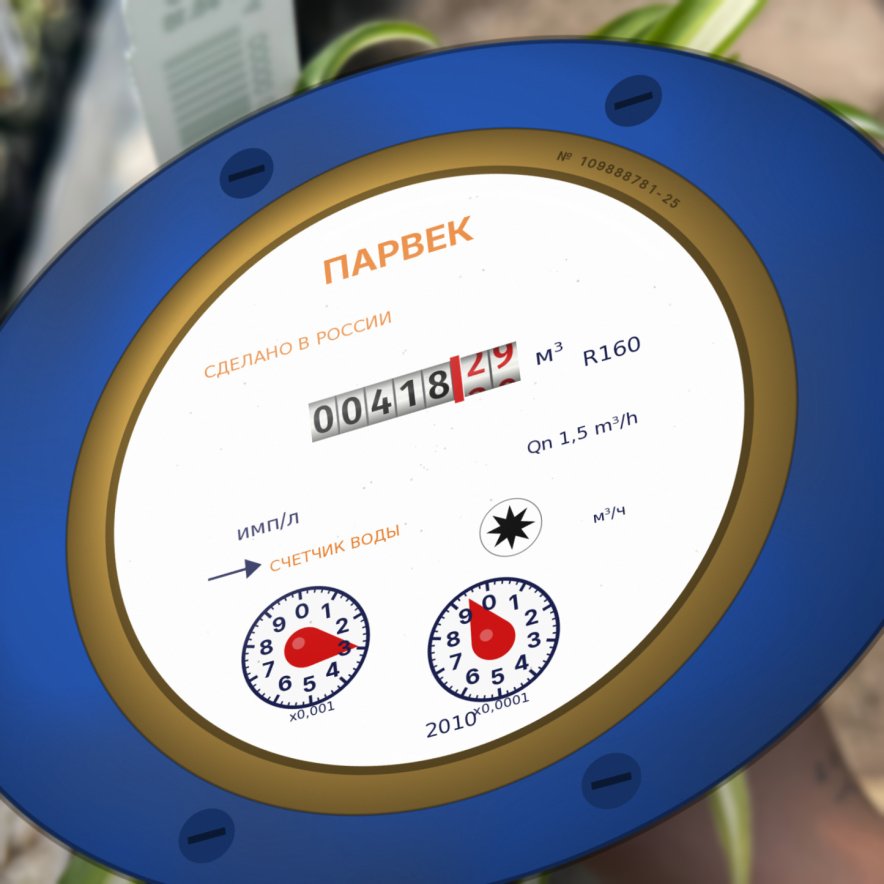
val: 418.2929m³
